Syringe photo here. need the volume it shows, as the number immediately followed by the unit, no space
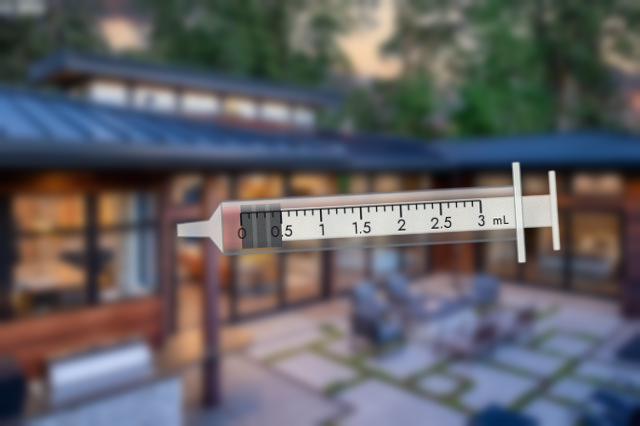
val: 0mL
